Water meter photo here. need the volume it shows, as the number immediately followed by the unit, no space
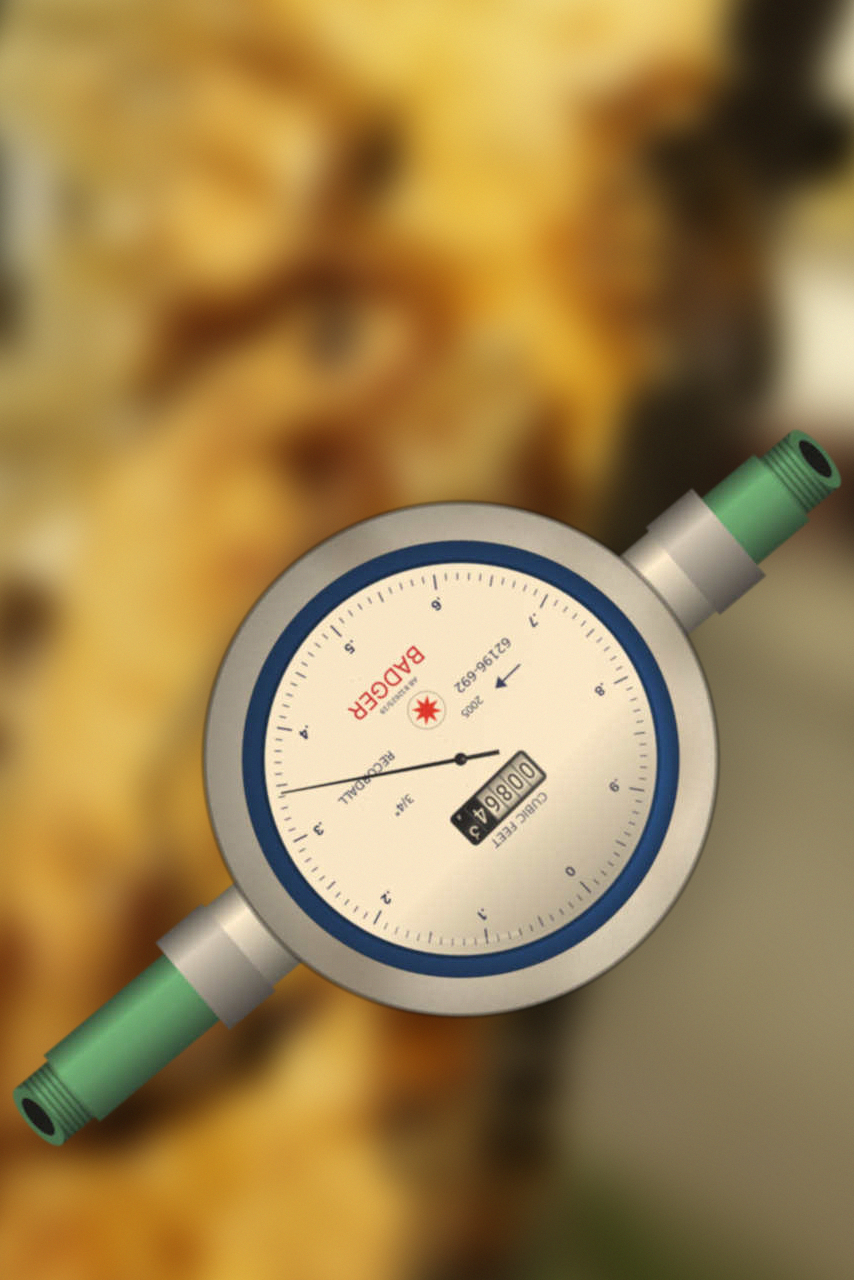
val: 8643.34ft³
